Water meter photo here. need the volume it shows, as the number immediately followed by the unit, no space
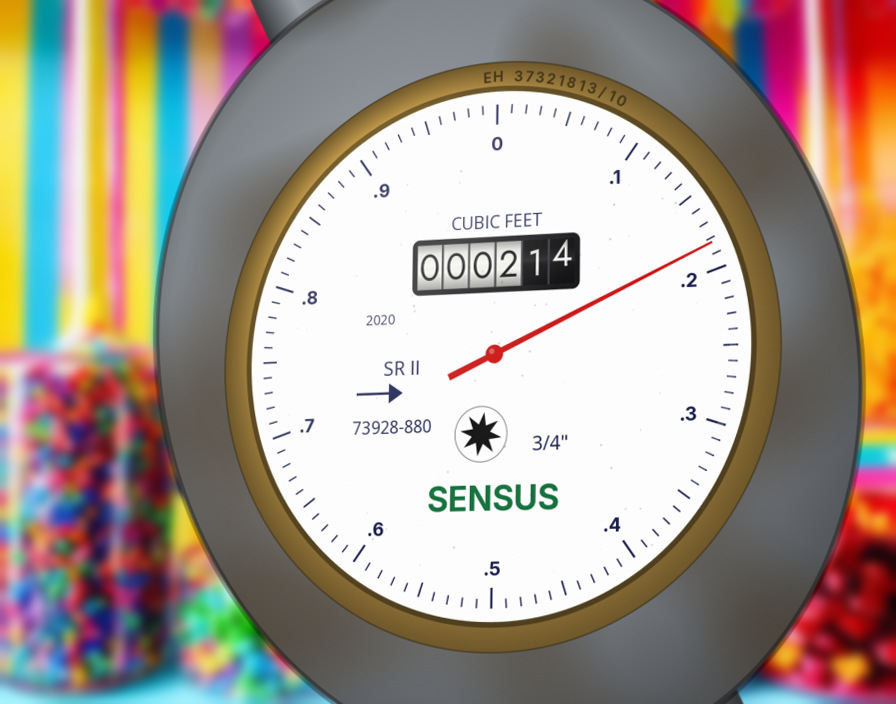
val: 214.18ft³
